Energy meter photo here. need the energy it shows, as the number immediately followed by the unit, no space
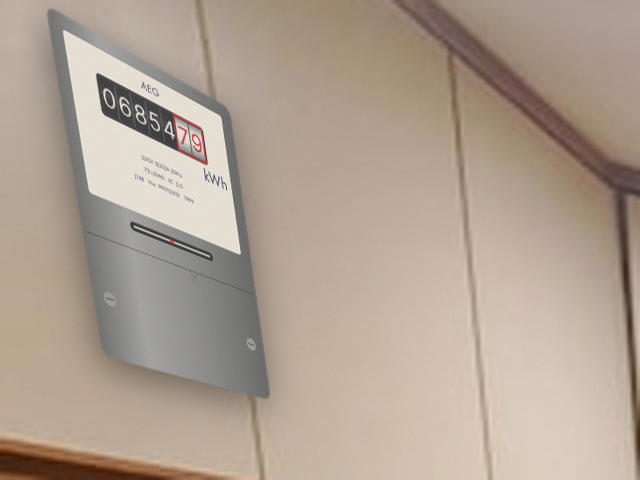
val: 6854.79kWh
